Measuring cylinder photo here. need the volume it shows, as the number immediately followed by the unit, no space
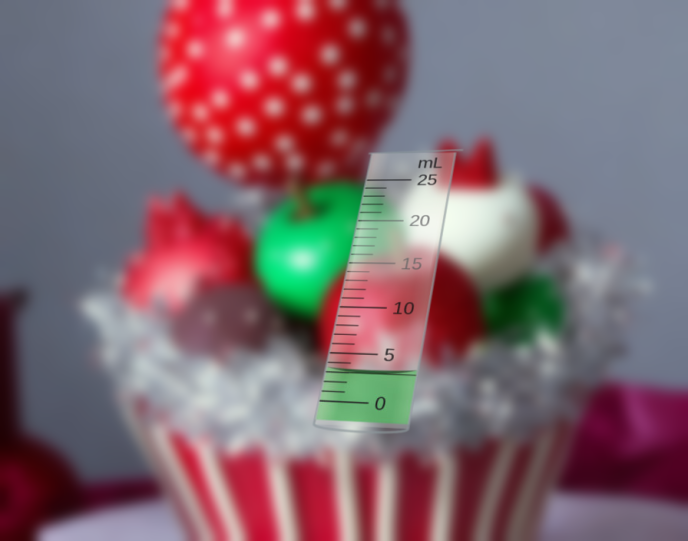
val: 3mL
